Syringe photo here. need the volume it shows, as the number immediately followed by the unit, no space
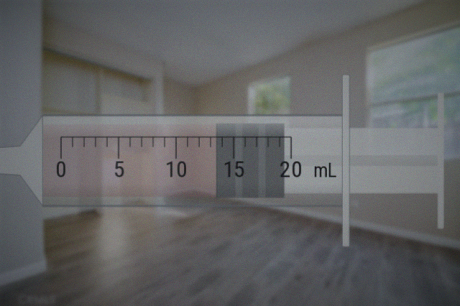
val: 13.5mL
